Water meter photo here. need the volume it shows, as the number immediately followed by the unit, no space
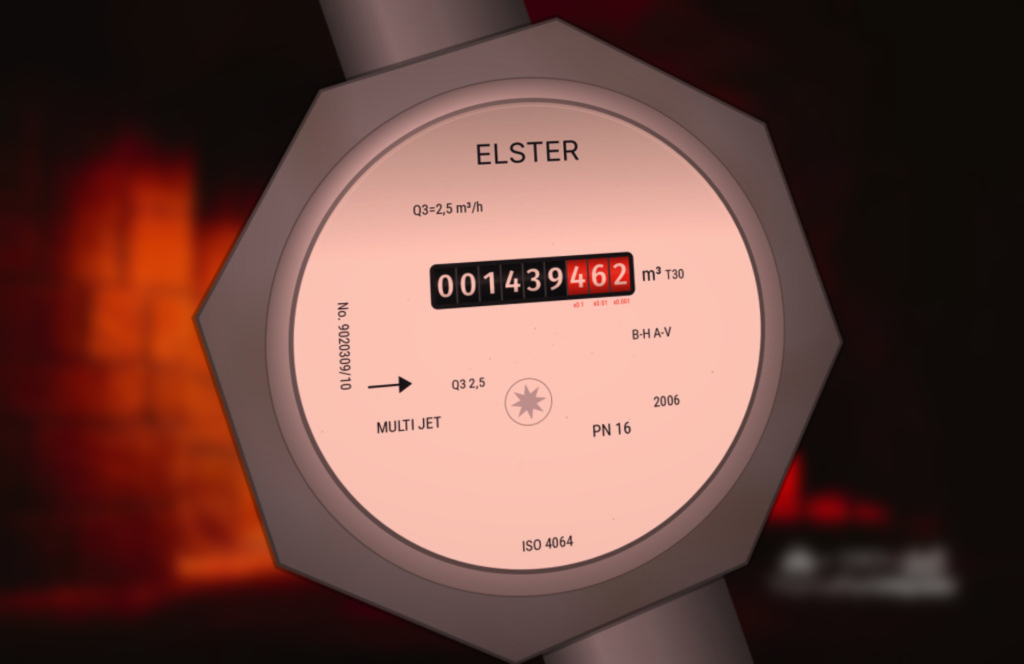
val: 1439.462m³
